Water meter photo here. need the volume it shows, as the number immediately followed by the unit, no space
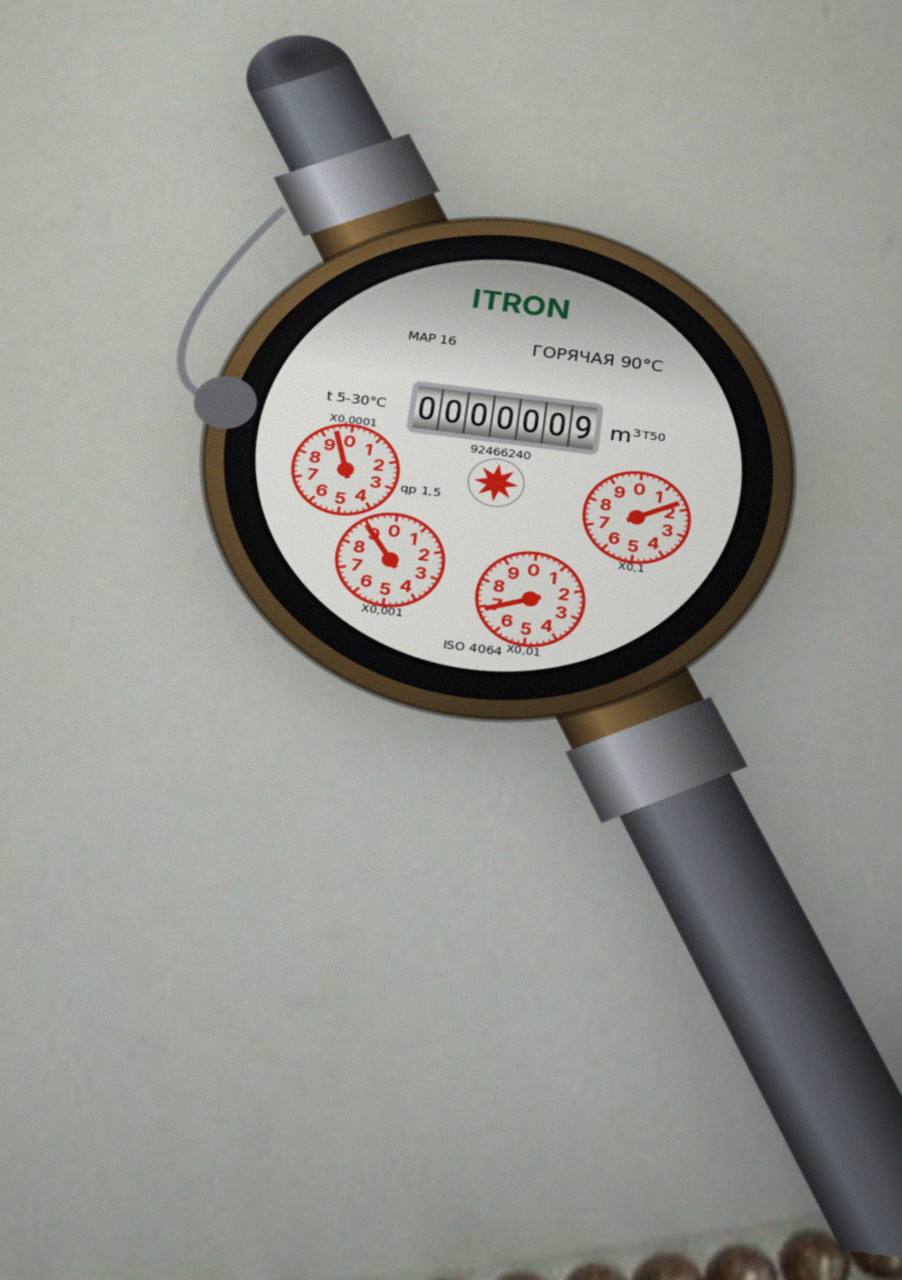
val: 9.1689m³
